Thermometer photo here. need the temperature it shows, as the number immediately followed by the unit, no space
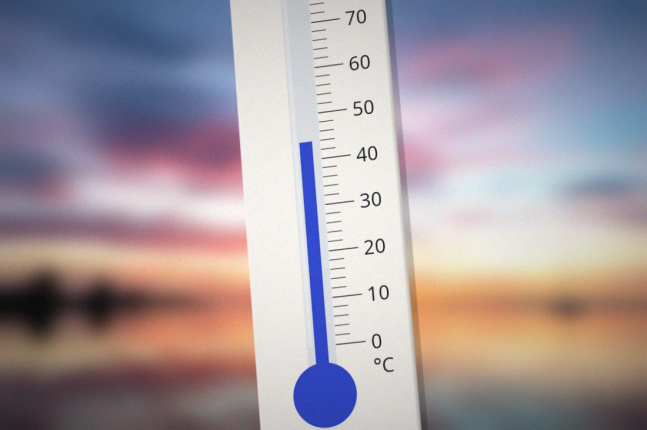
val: 44°C
